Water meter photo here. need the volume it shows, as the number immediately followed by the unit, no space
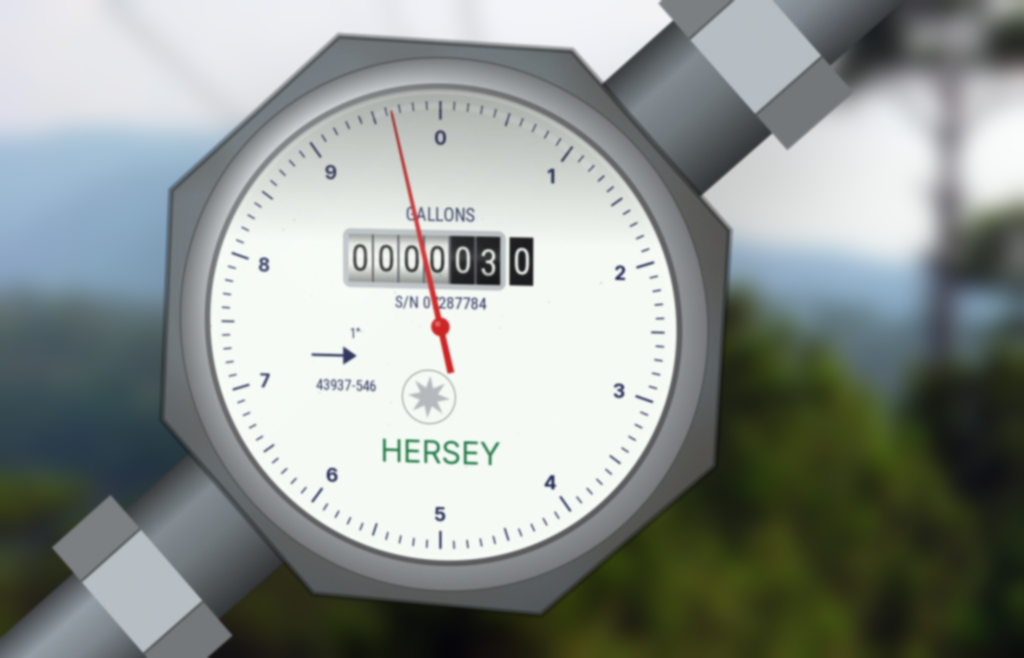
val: 29.6gal
